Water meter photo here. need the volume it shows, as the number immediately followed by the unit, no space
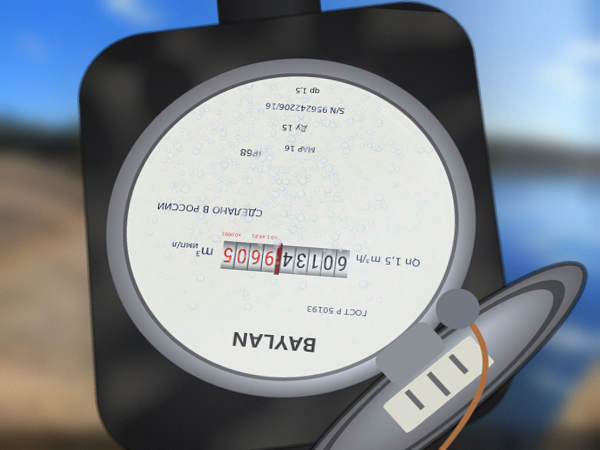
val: 60134.9605m³
